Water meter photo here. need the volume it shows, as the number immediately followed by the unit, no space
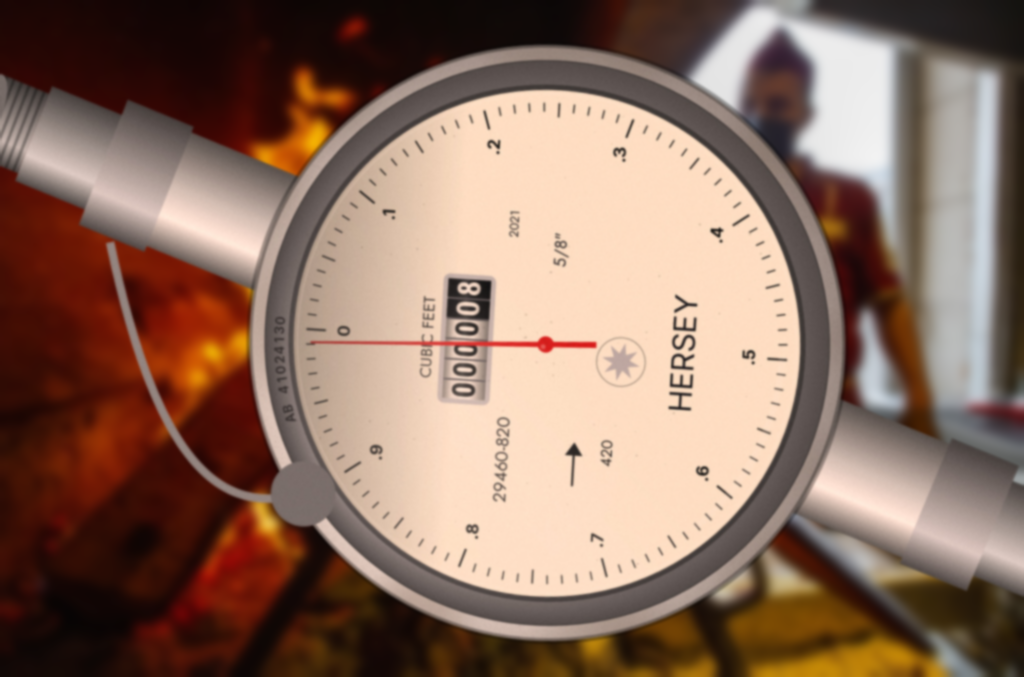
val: 7.99ft³
